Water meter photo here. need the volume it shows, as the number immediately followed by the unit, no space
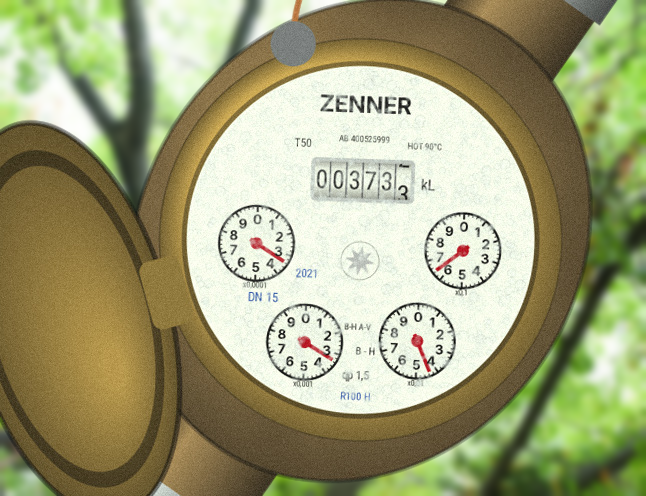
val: 3732.6433kL
